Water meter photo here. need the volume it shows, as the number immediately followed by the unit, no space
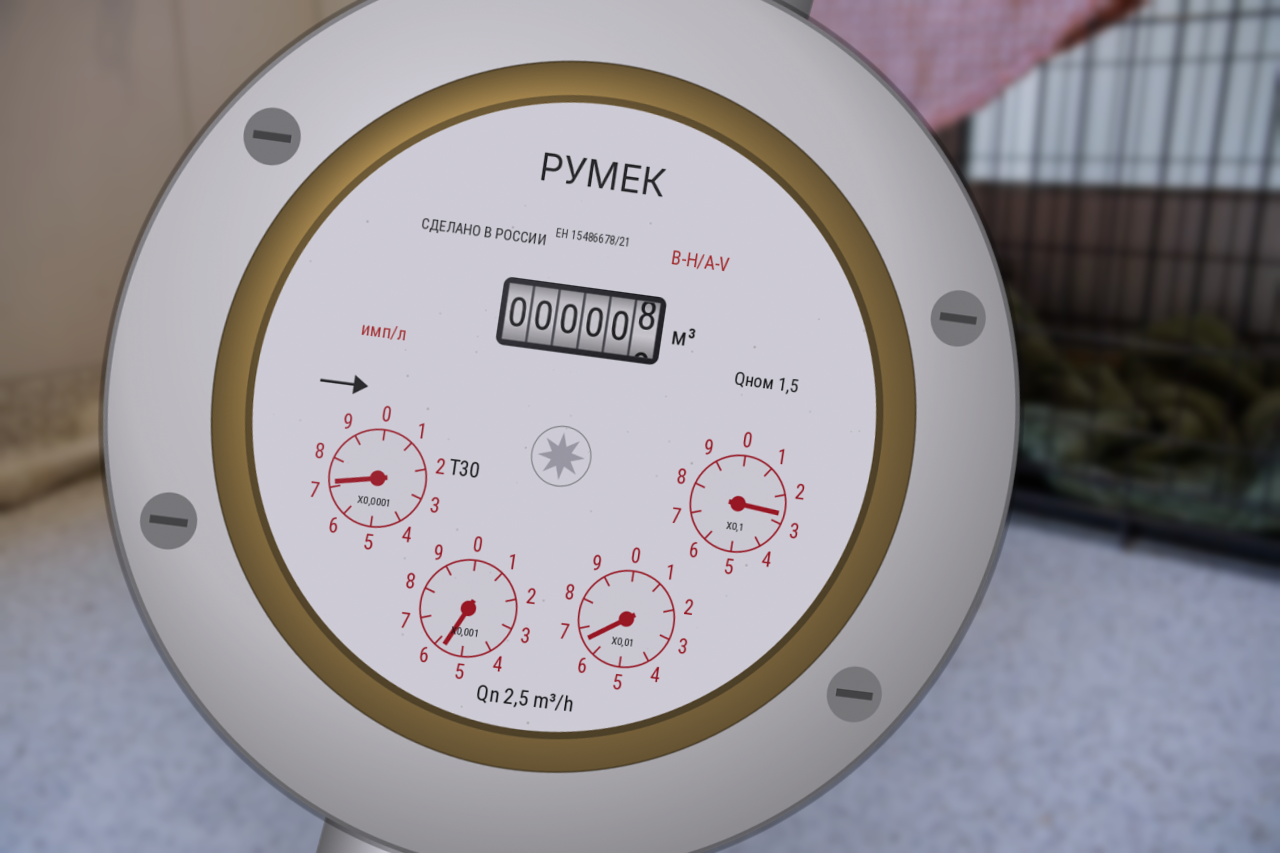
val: 8.2657m³
